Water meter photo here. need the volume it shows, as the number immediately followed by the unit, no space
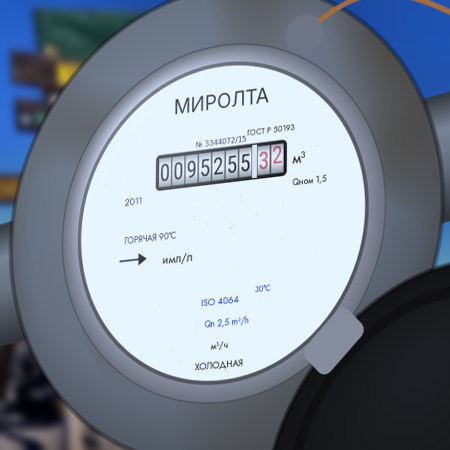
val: 95255.32m³
